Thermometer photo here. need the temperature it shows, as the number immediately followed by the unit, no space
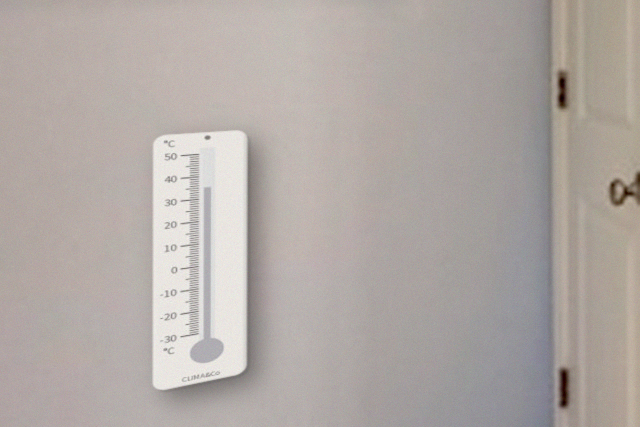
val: 35°C
